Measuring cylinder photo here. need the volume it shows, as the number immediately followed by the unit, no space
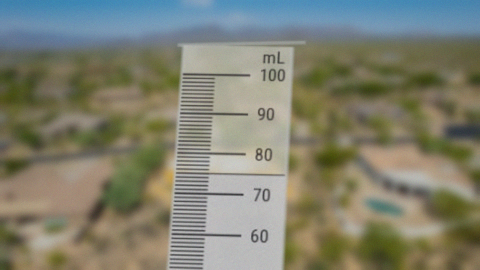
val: 75mL
